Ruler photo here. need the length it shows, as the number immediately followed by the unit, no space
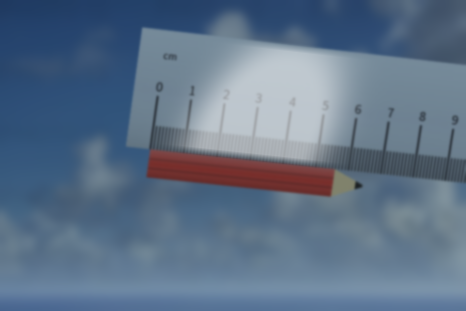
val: 6.5cm
